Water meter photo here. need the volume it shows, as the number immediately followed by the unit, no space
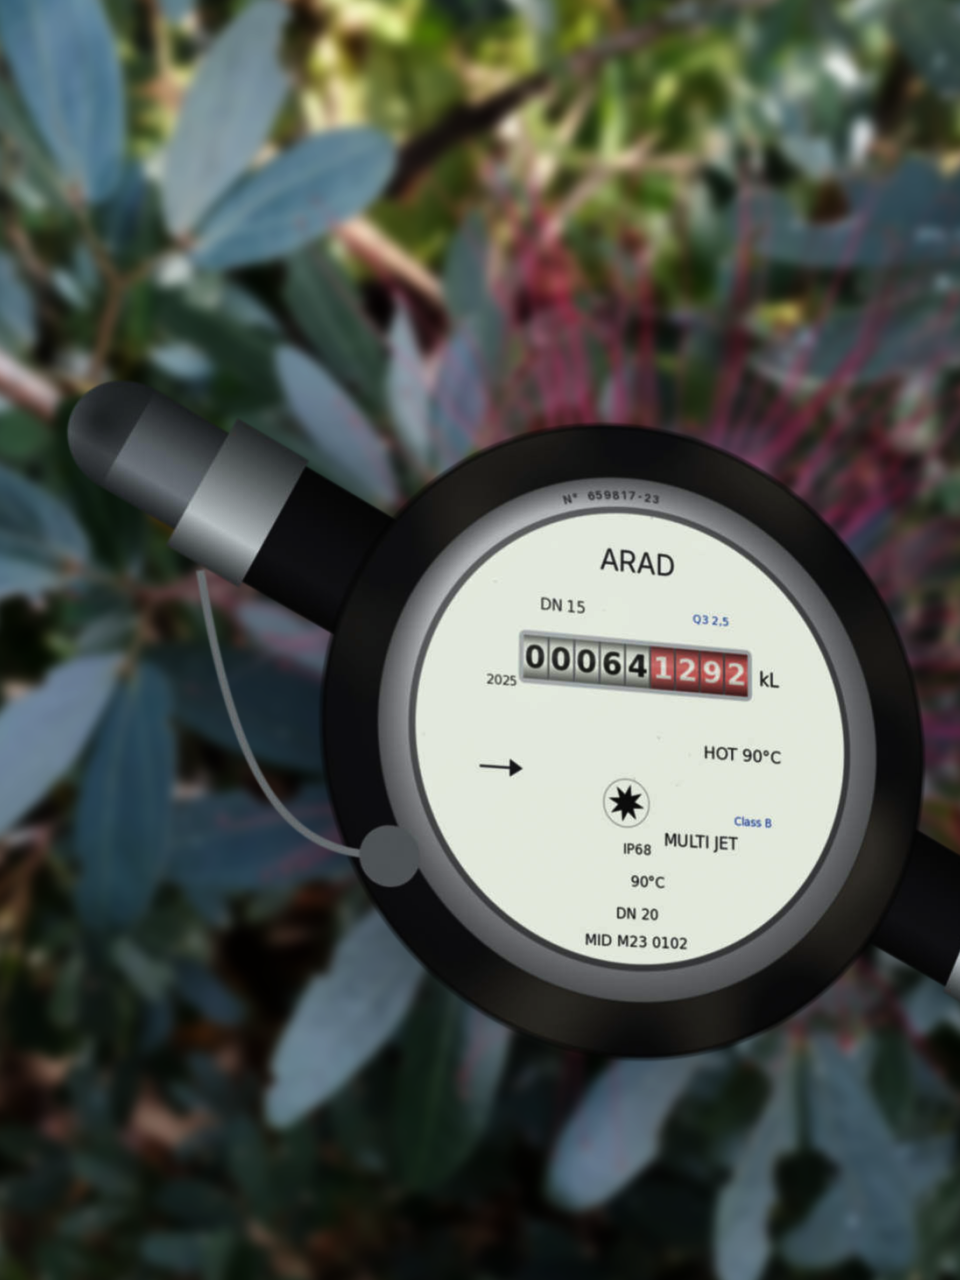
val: 64.1292kL
